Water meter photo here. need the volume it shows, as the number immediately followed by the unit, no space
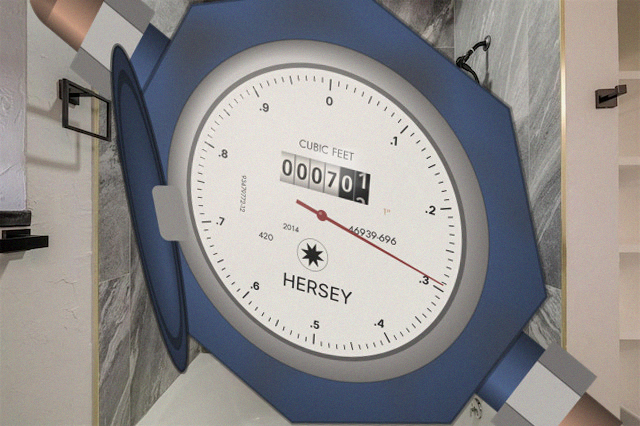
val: 701.29ft³
